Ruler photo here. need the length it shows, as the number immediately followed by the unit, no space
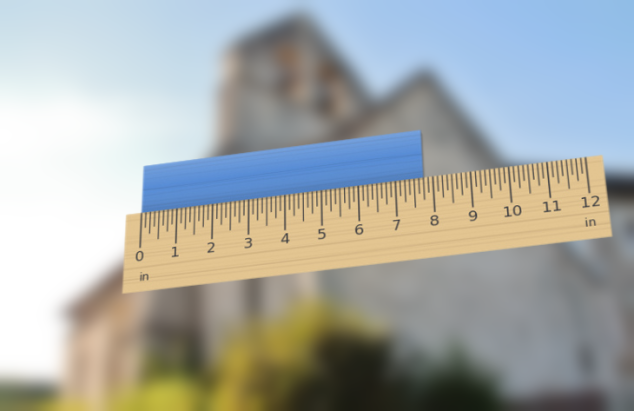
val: 7.75in
